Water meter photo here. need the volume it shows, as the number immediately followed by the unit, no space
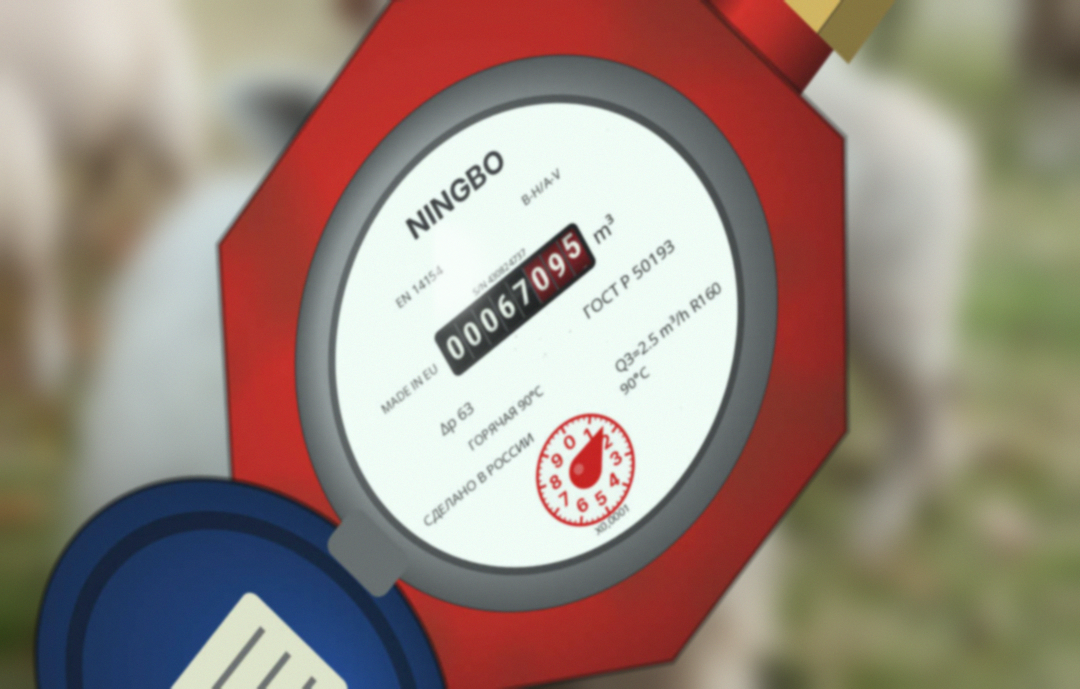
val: 67.0951m³
